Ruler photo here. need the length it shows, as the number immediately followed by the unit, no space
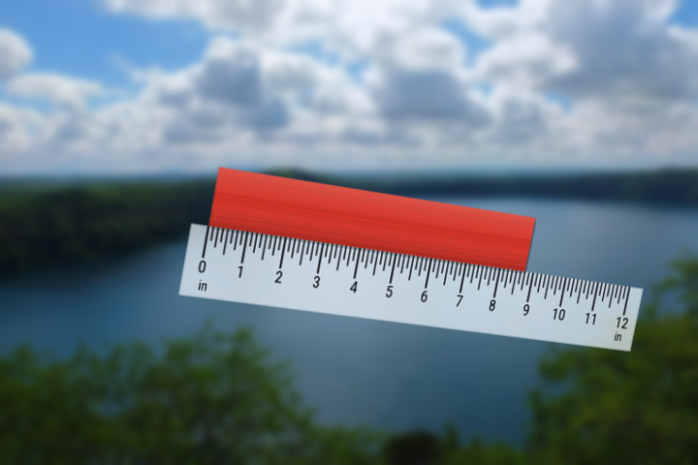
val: 8.75in
